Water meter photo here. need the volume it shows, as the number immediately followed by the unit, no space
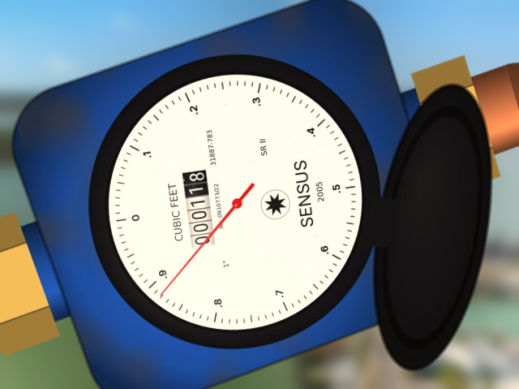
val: 117.88ft³
